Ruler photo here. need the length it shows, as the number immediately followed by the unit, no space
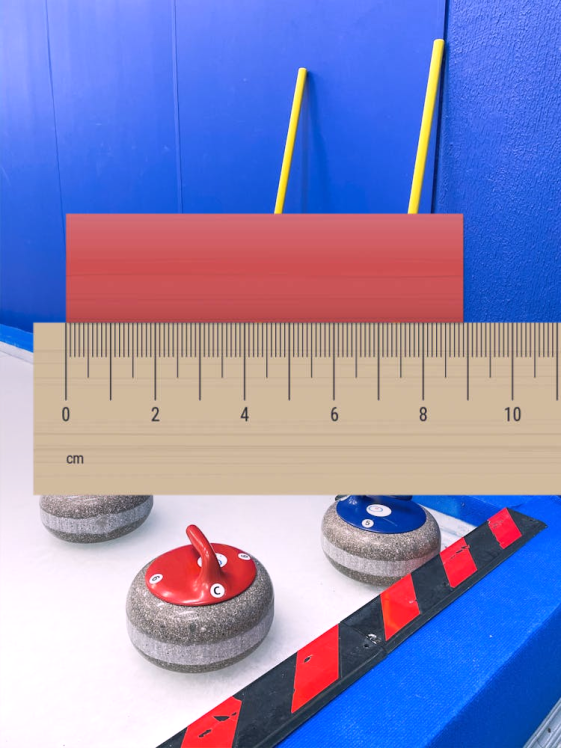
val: 8.9cm
